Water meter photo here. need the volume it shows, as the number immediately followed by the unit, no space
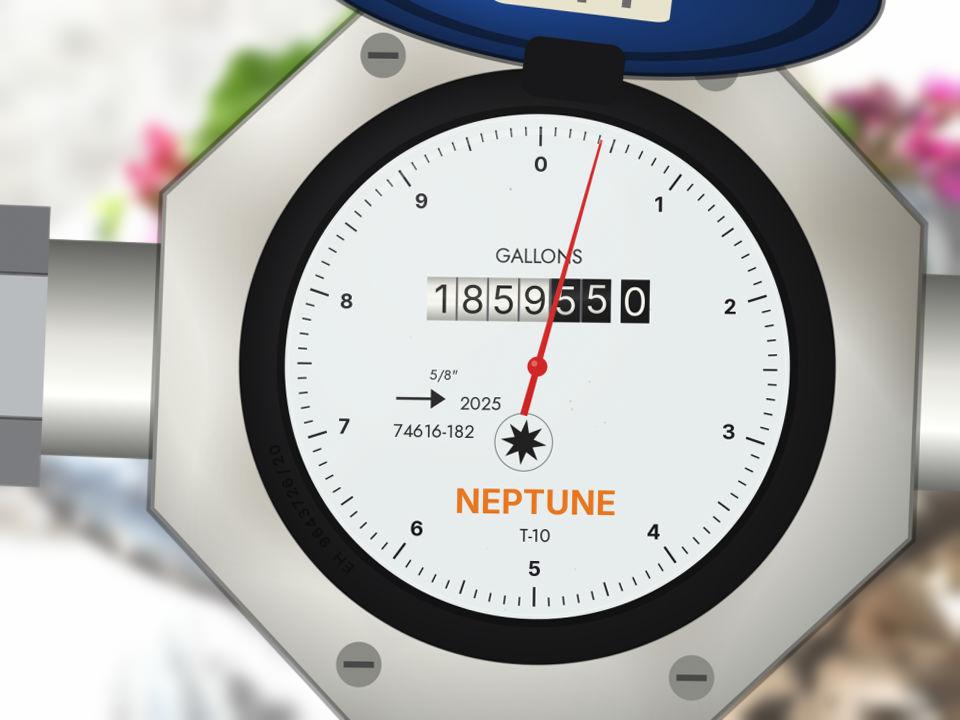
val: 1859550.4gal
